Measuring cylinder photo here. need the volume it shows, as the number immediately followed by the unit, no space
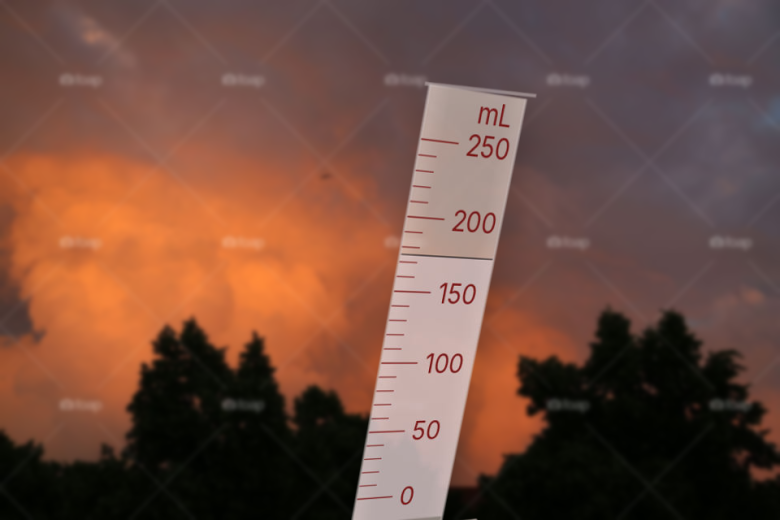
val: 175mL
